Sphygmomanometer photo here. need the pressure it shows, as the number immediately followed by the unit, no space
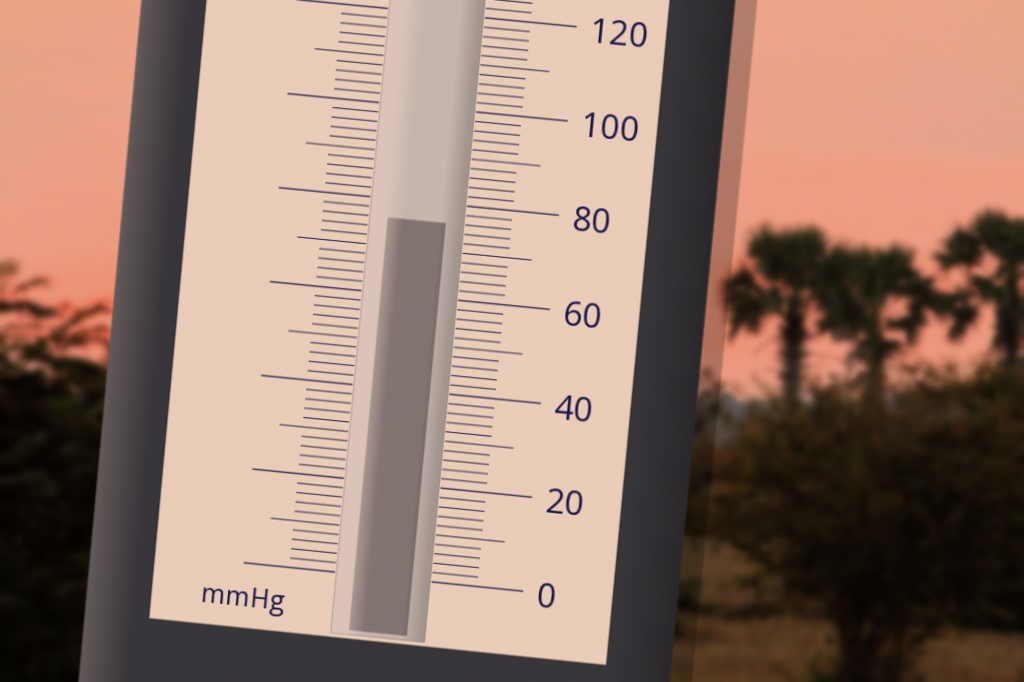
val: 76mmHg
